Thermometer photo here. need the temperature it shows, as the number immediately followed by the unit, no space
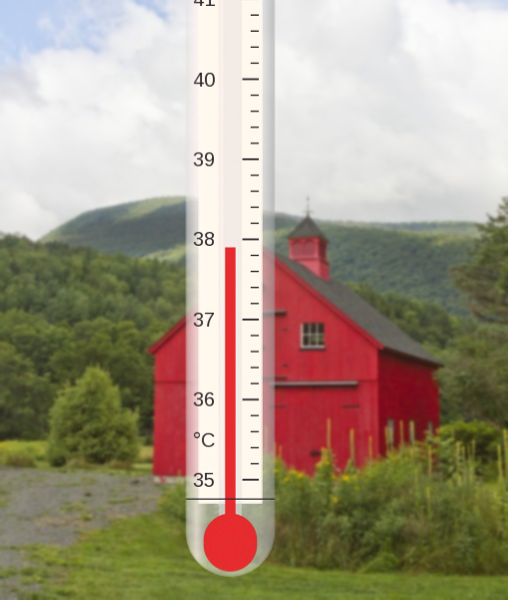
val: 37.9°C
